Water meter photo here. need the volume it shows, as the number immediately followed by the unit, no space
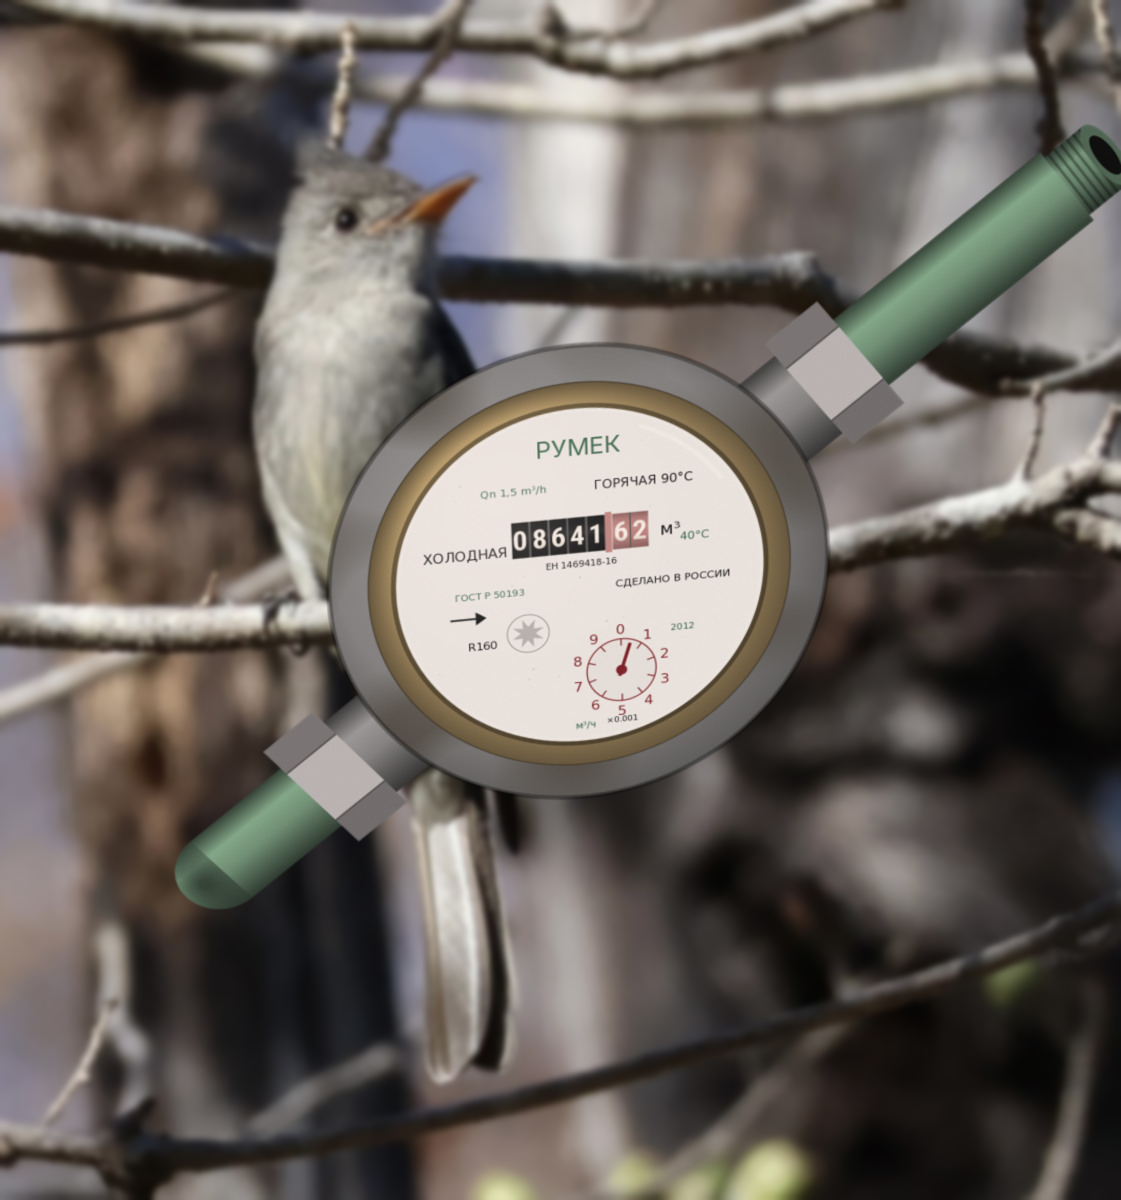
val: 8641.620m³
